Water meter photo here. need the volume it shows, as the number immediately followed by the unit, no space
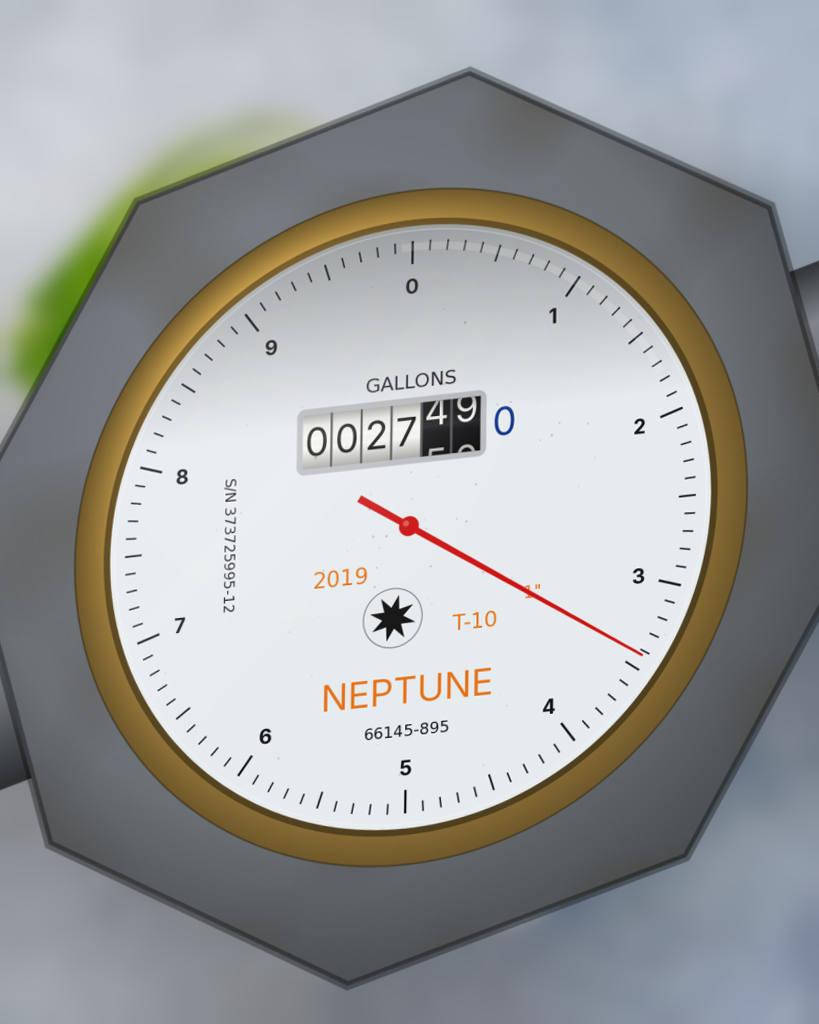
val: 27493.4gal
